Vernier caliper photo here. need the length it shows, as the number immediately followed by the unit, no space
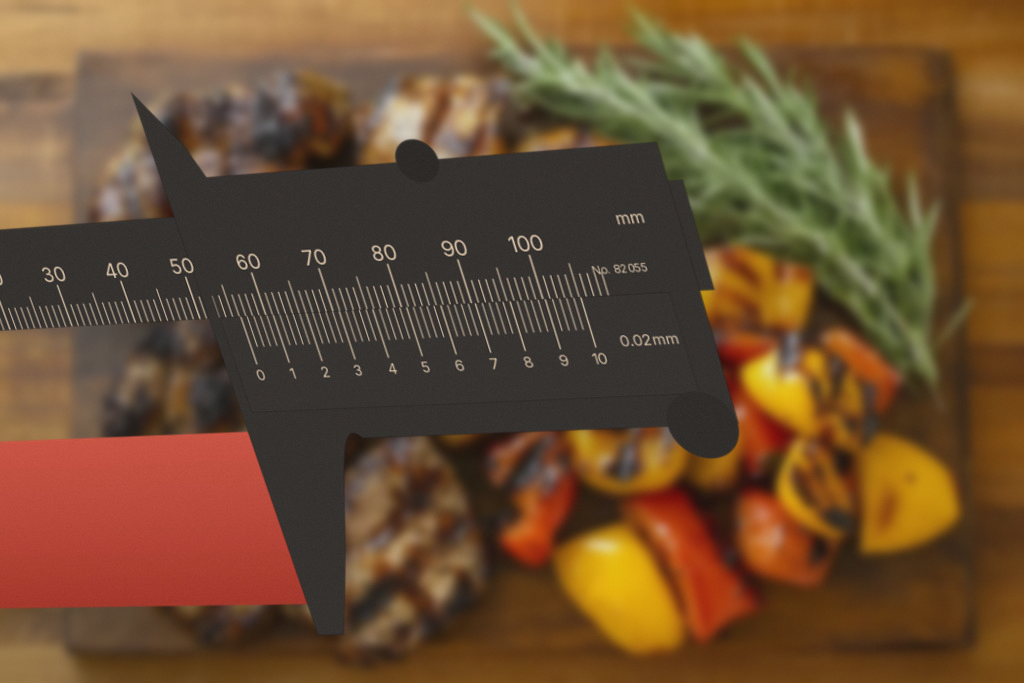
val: 56.2mm
